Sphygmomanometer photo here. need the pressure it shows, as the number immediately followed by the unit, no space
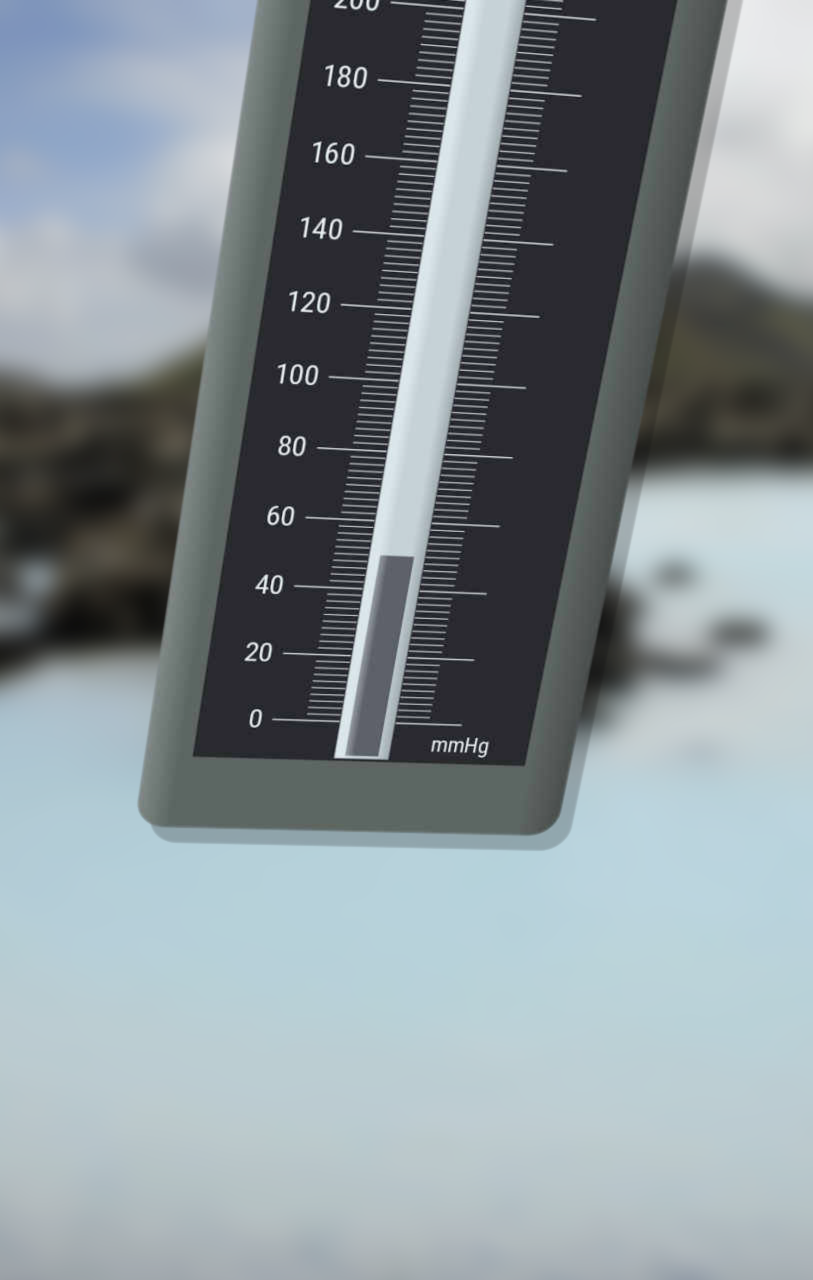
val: 50mmHg
